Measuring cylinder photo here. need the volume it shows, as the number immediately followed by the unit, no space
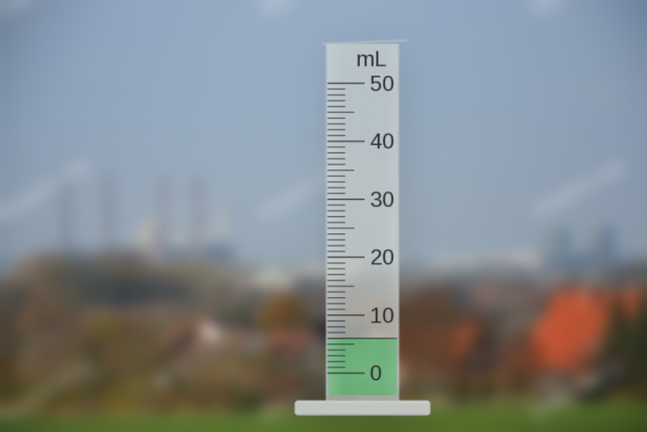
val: 6mL
